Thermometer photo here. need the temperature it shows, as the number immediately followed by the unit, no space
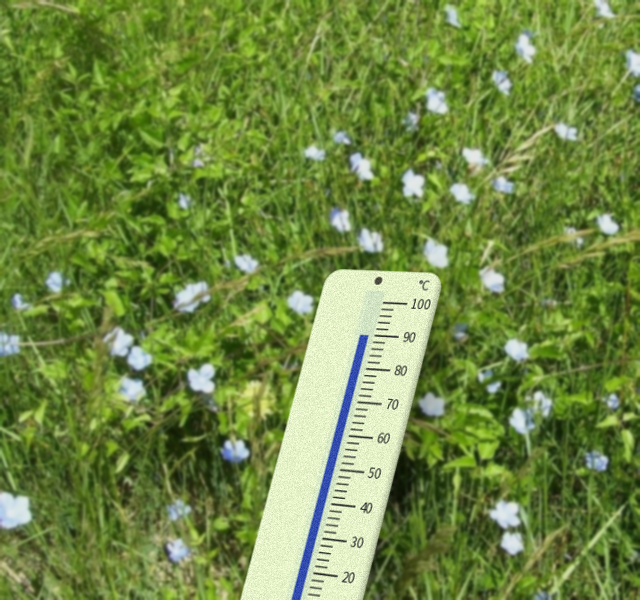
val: 90°C
